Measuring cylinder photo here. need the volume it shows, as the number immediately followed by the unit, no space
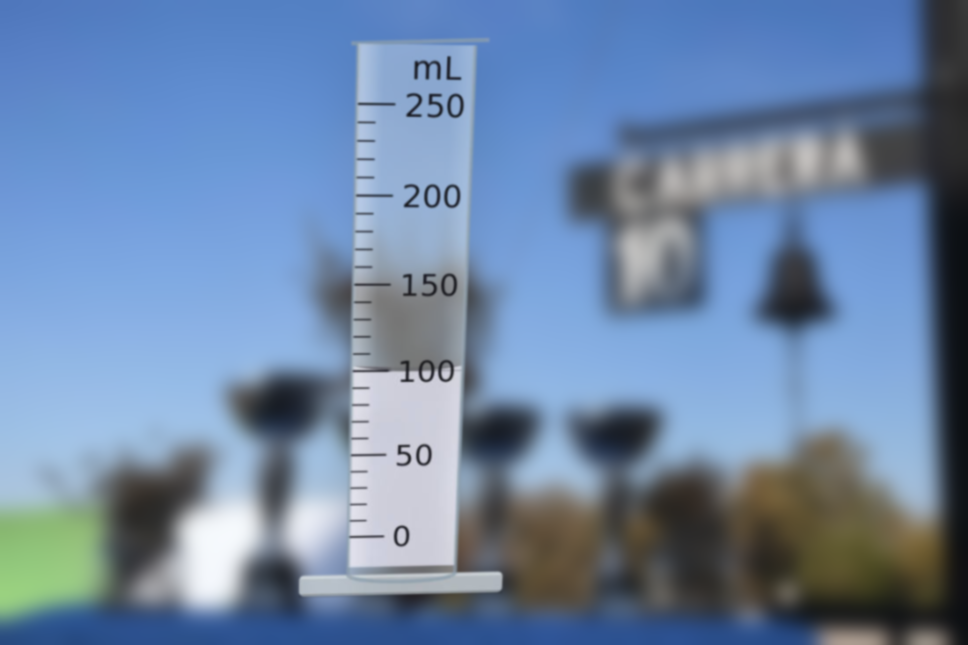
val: 100mL
